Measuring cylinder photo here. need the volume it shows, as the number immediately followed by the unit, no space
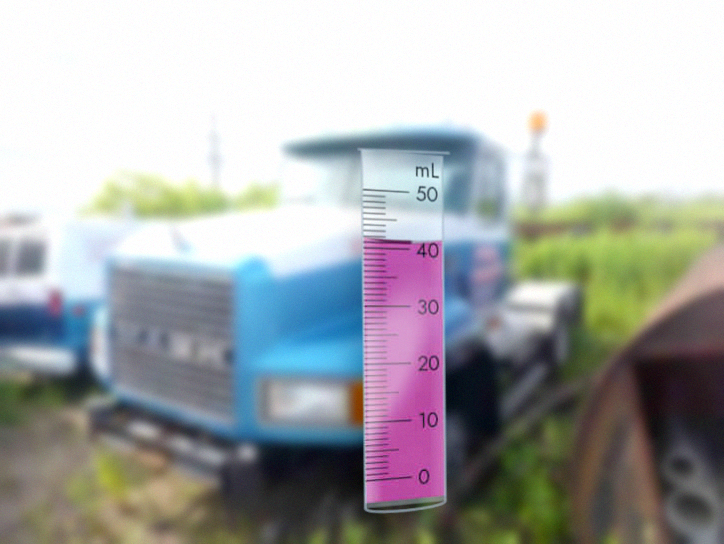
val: 41mL
